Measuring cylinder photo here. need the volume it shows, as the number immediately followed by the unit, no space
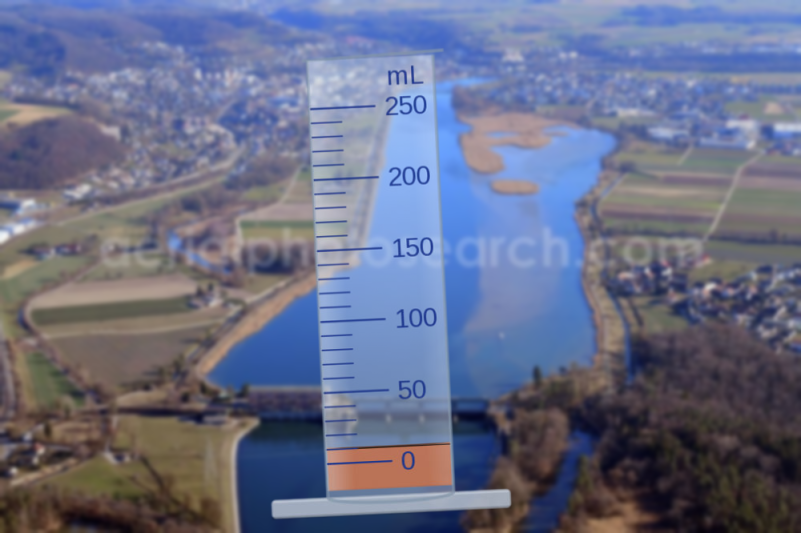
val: 10mL
